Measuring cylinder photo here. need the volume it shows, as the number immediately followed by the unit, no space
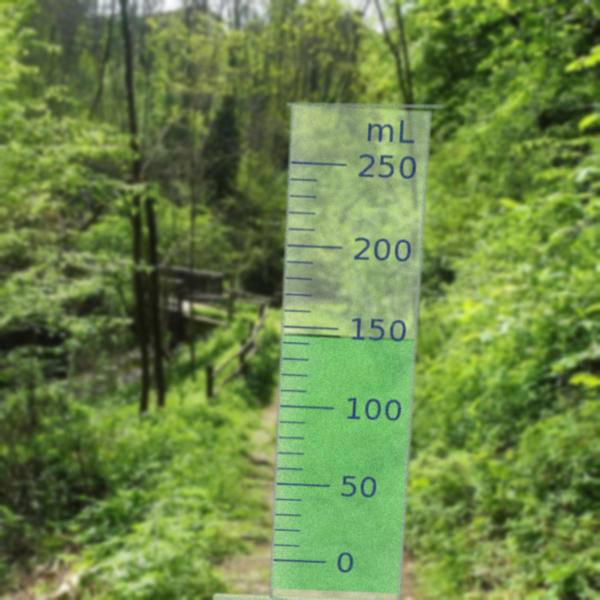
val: 145mL
